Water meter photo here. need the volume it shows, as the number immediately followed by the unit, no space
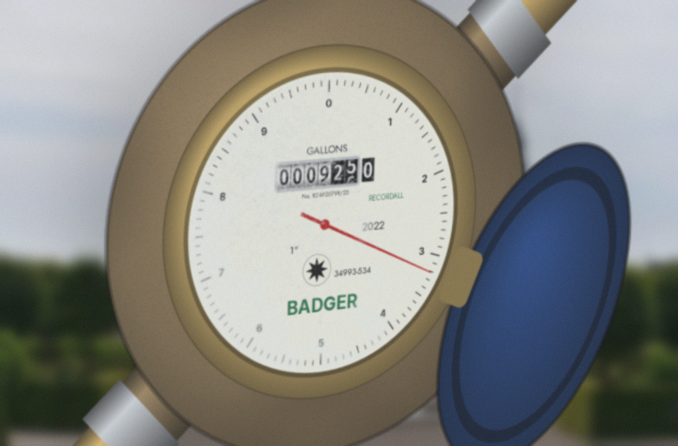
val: 9253.2gal
